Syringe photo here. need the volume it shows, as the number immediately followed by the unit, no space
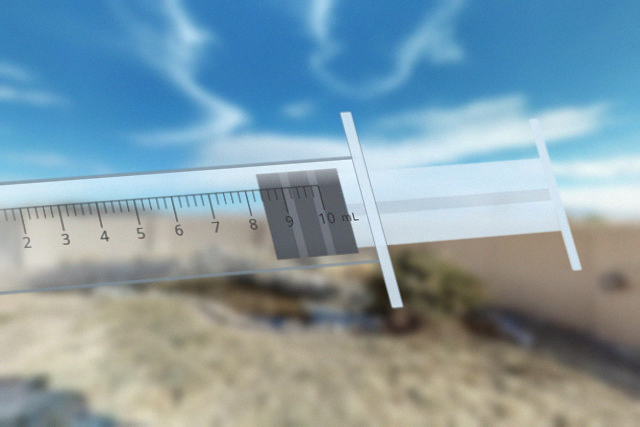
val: 8.4mL
